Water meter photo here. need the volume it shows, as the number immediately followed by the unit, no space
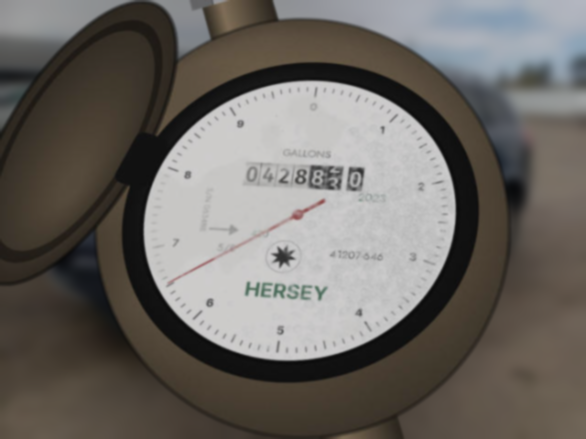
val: 428826.5gal
